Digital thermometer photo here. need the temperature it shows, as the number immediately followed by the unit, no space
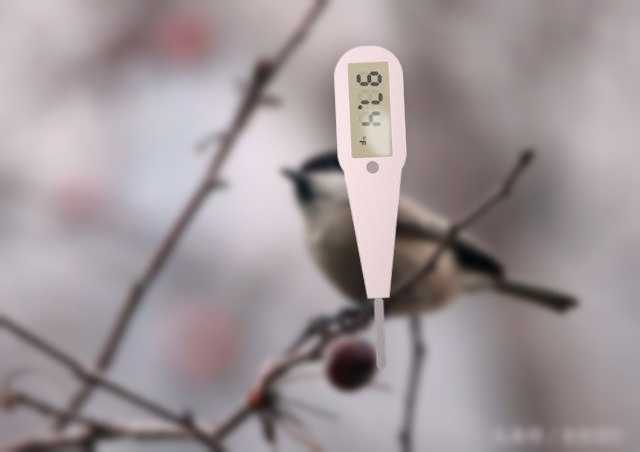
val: 97.4°F
